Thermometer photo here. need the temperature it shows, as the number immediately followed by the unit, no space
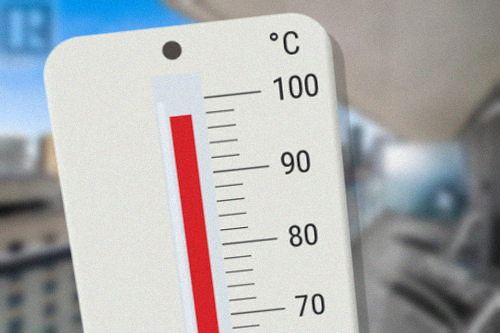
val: 98°C
